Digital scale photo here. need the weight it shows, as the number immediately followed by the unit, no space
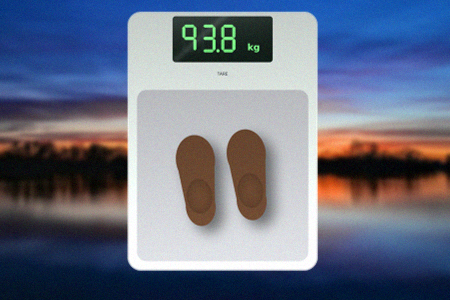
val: 93.8kg
